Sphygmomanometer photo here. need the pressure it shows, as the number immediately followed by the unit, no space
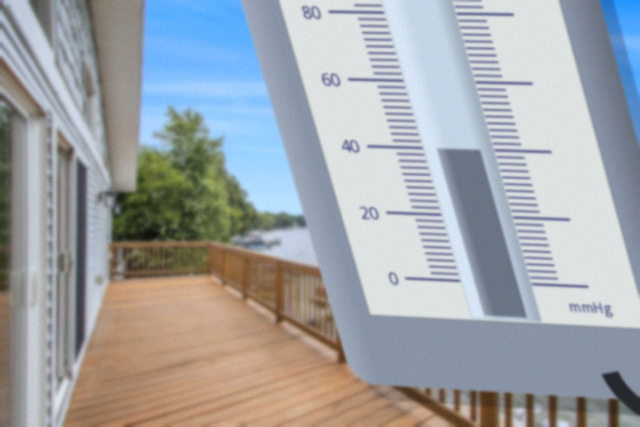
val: 40mmHg
